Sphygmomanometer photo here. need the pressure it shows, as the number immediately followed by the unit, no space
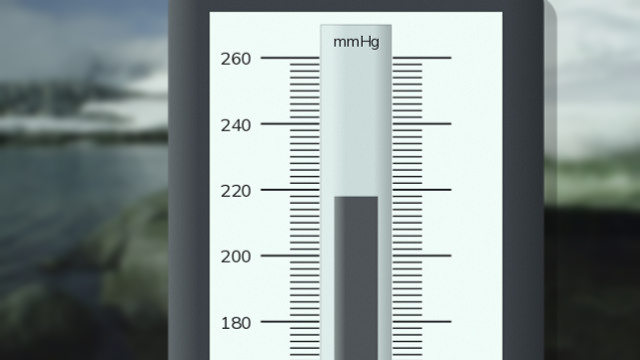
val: 218mmHg
